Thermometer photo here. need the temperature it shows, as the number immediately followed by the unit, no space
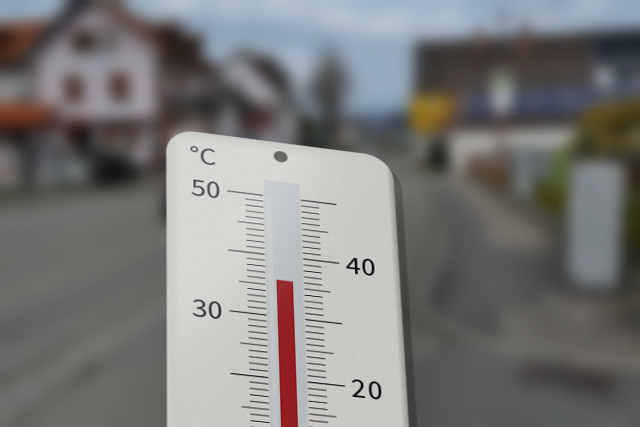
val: 36°C
